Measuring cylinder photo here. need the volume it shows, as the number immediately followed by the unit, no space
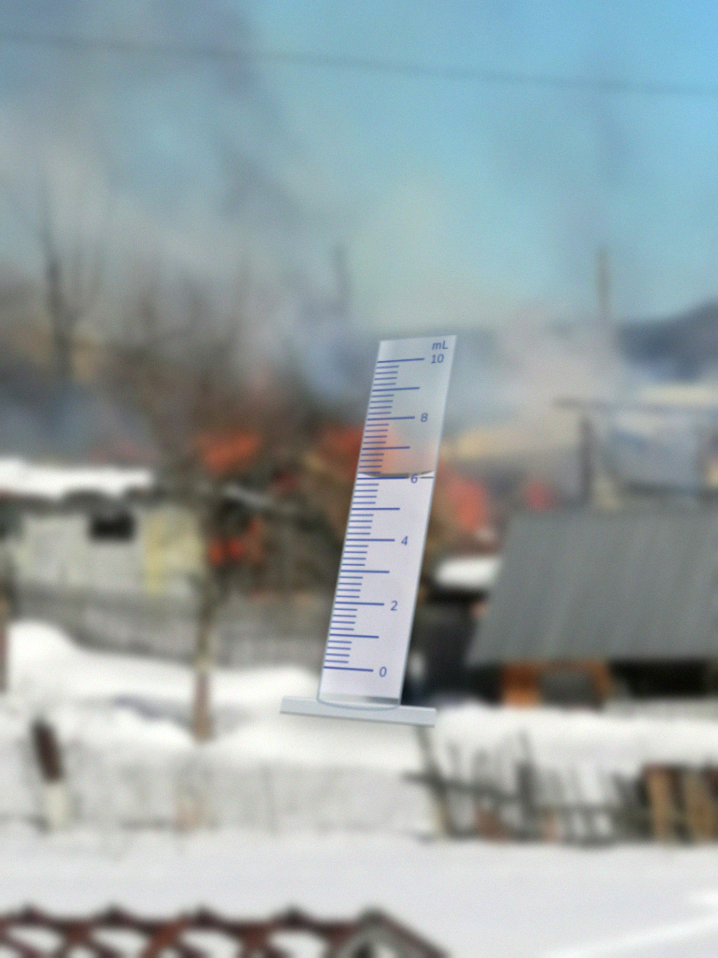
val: 6mL
